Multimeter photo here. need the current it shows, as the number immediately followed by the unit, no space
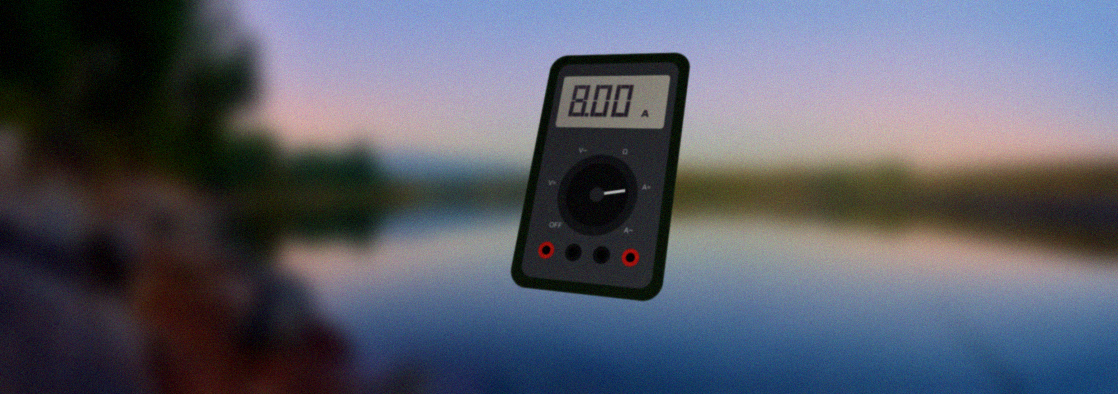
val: 8.00A
